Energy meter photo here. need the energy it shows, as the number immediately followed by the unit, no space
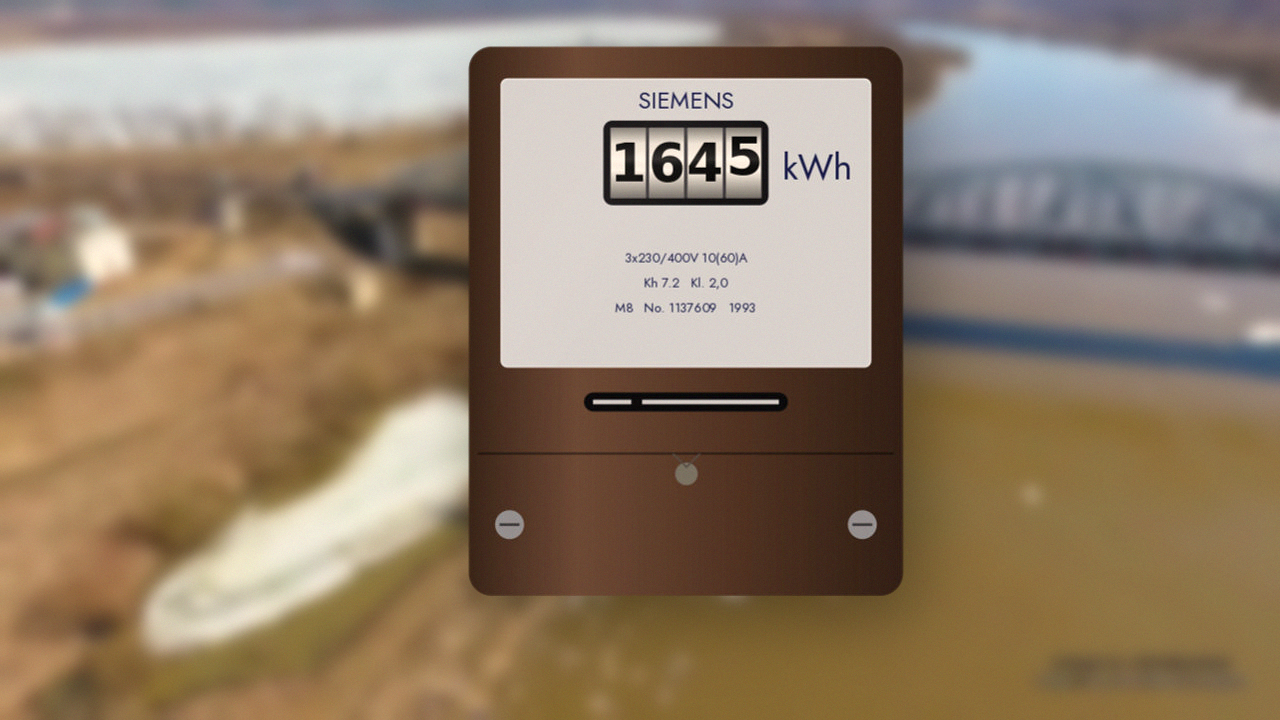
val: 1645kWh
